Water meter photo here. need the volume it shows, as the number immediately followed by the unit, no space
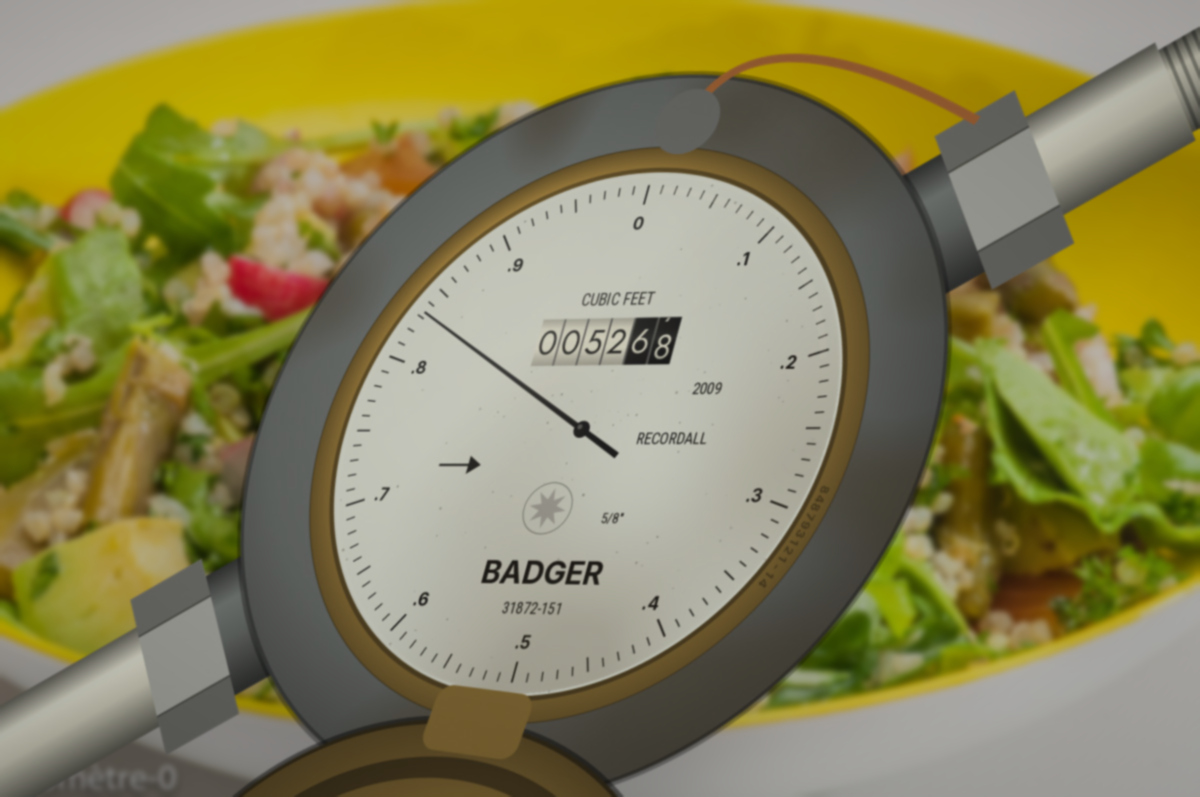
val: 5267.83ft³
